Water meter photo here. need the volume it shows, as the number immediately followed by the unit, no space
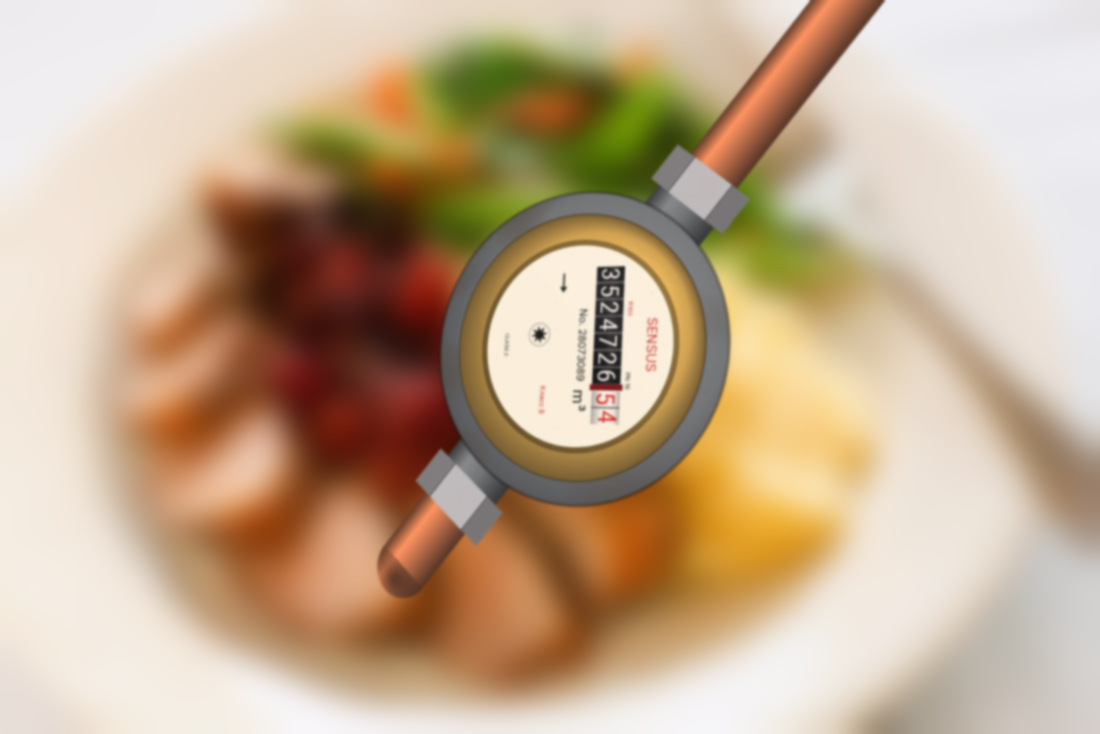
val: 3524726.54m³
